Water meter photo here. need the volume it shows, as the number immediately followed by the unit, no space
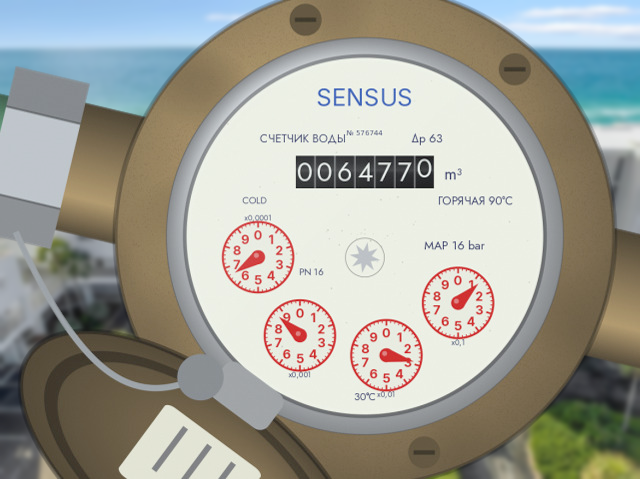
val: 64770.1286m³
